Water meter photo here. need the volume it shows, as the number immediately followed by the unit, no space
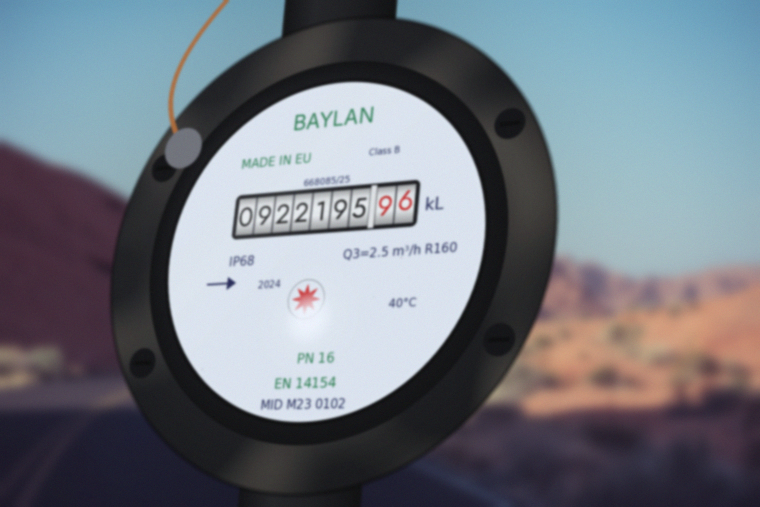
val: 922195.96kL
